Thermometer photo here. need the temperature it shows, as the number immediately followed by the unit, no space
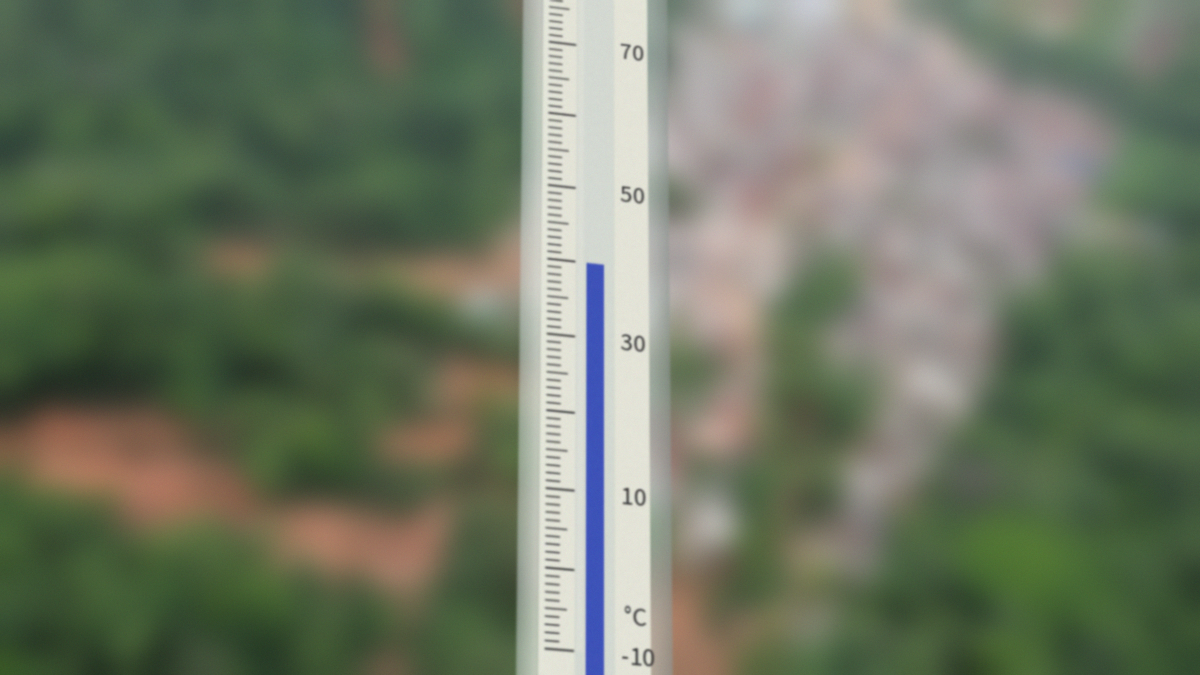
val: 40°C
